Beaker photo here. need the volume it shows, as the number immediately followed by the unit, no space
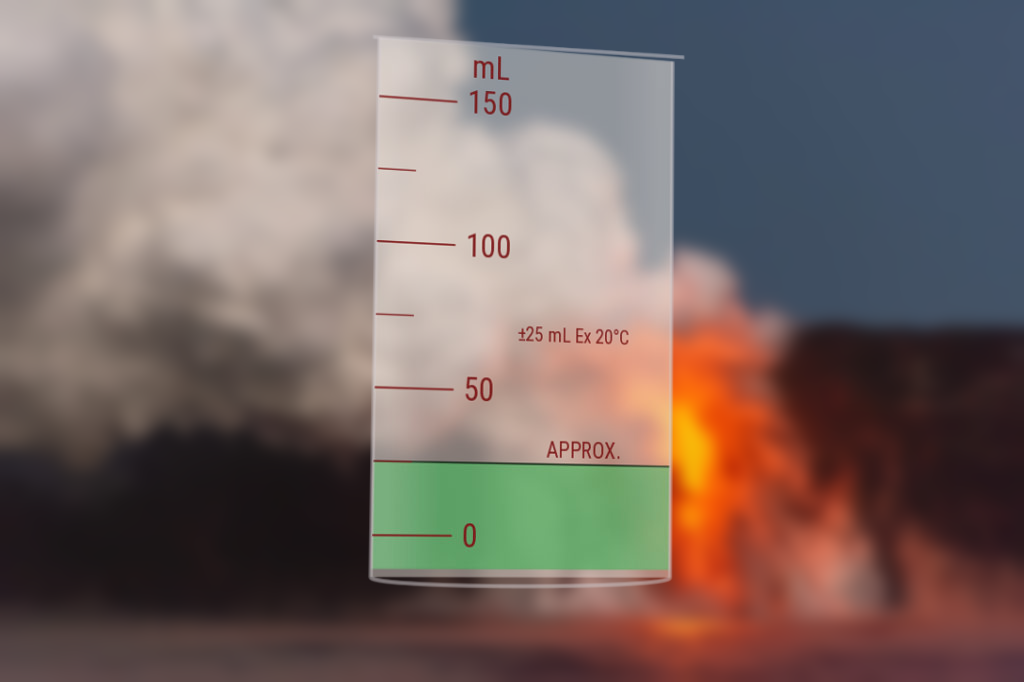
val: 25mL
